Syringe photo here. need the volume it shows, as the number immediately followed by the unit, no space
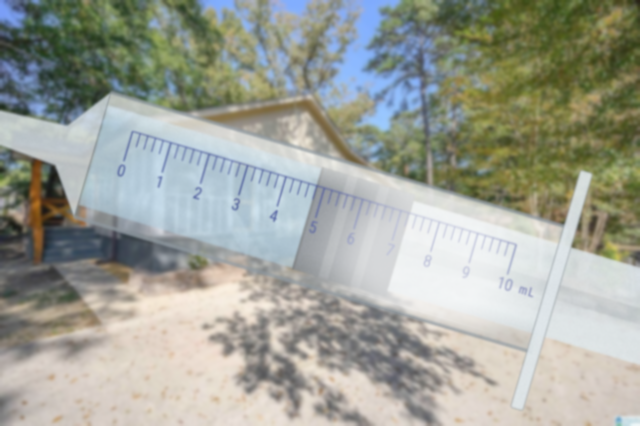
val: 4.8mL
